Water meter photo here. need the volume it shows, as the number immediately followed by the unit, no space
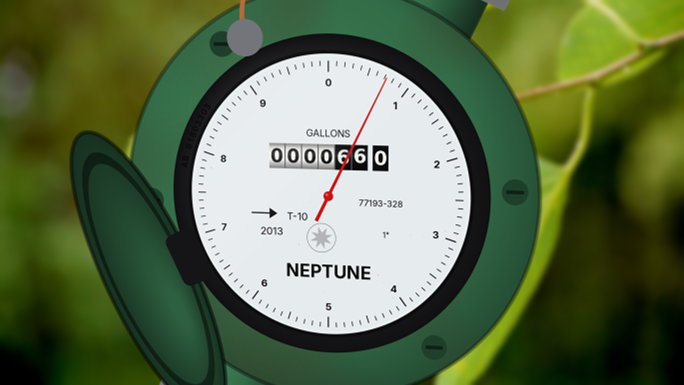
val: 660.7gal
